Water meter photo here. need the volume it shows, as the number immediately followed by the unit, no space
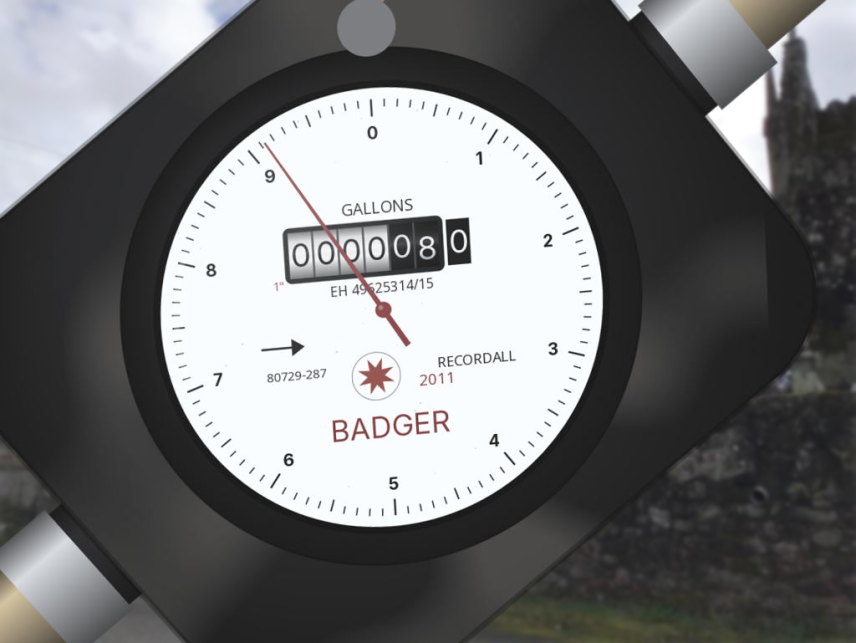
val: 79.1gal
